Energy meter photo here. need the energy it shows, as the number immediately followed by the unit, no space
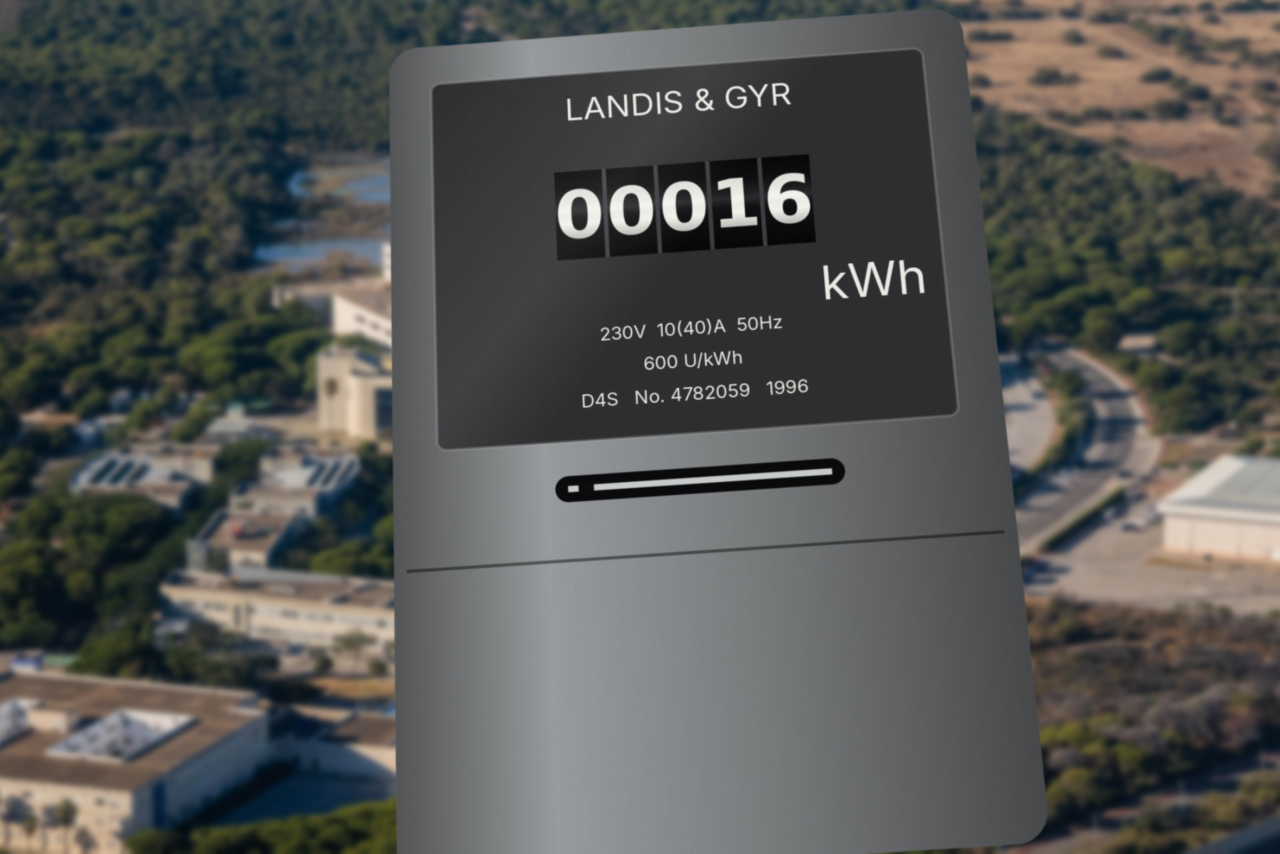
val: 16kWh
